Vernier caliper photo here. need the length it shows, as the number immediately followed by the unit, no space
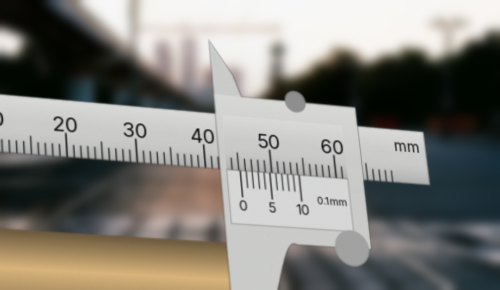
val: 45.2mm
